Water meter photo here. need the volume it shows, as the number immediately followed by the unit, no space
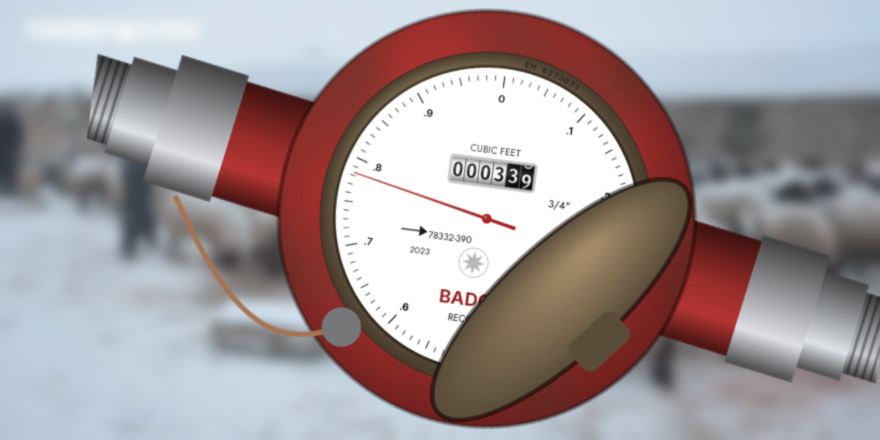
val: 338.78ft³
